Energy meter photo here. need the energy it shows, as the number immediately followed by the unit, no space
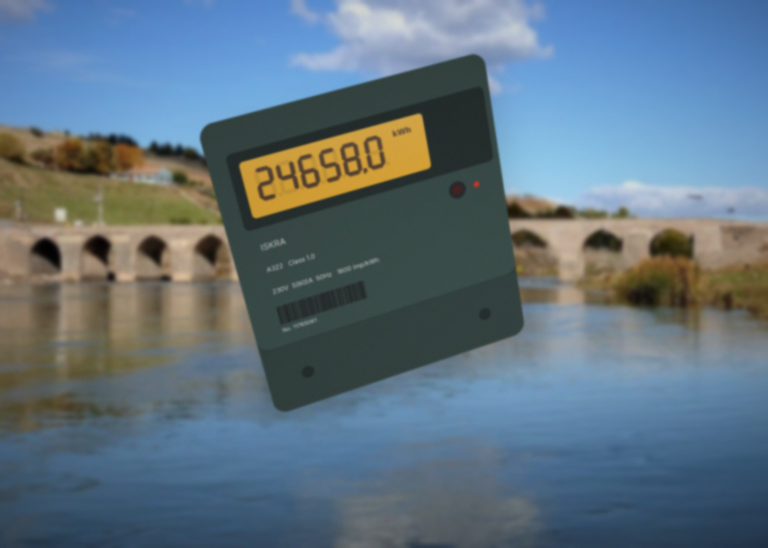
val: 24658.0kWh
